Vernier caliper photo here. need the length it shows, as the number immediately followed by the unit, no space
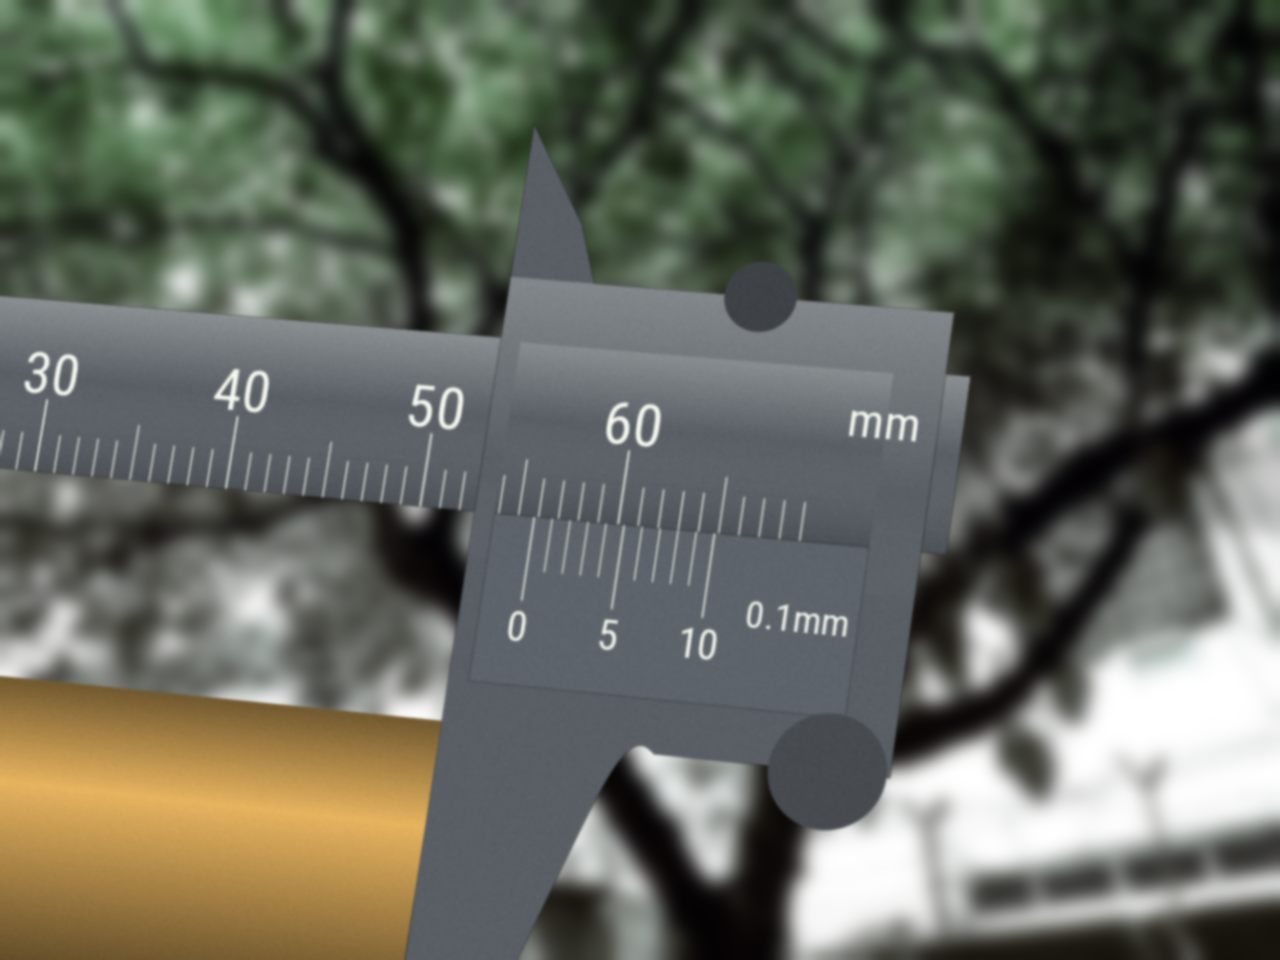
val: 55.8mm
